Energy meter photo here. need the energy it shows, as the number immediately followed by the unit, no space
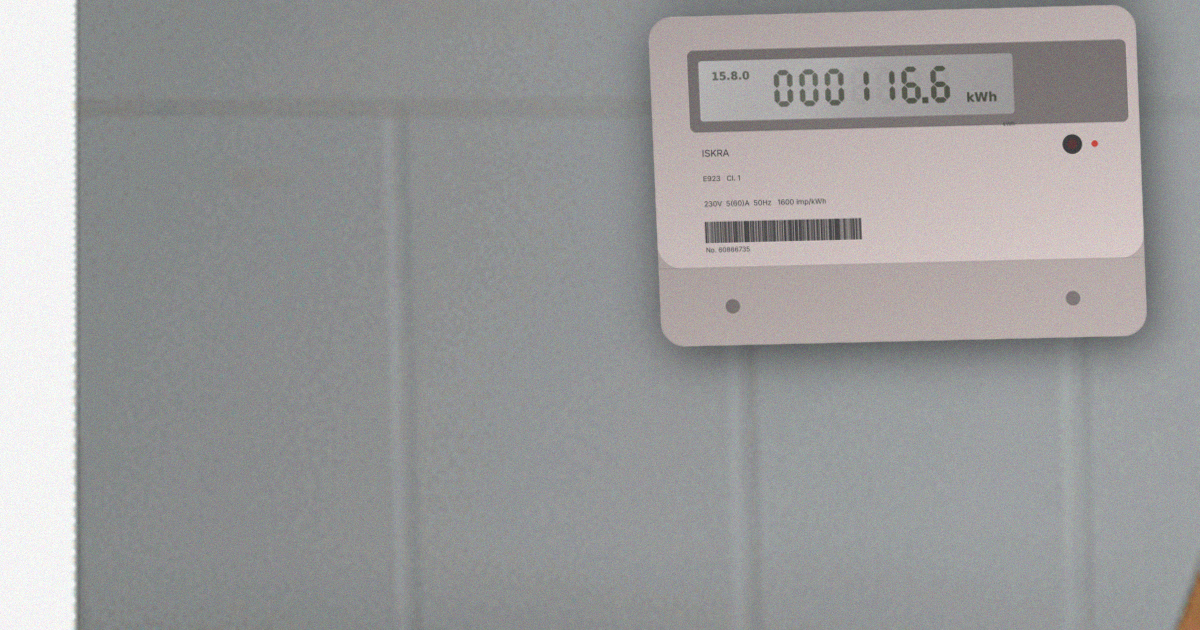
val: 116.6kWh
